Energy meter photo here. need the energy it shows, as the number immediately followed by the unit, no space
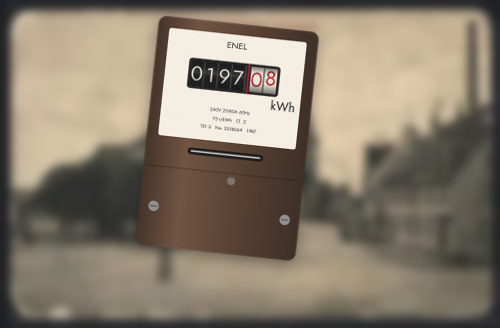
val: 197.08kWh
